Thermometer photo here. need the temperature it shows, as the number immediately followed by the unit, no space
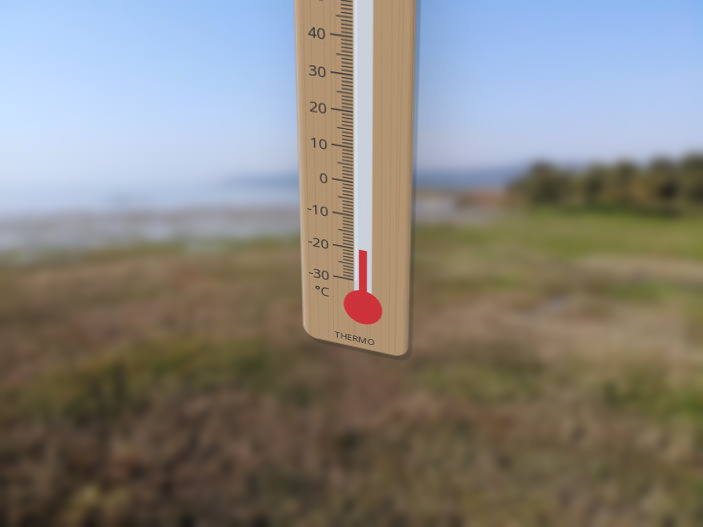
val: -20°C
